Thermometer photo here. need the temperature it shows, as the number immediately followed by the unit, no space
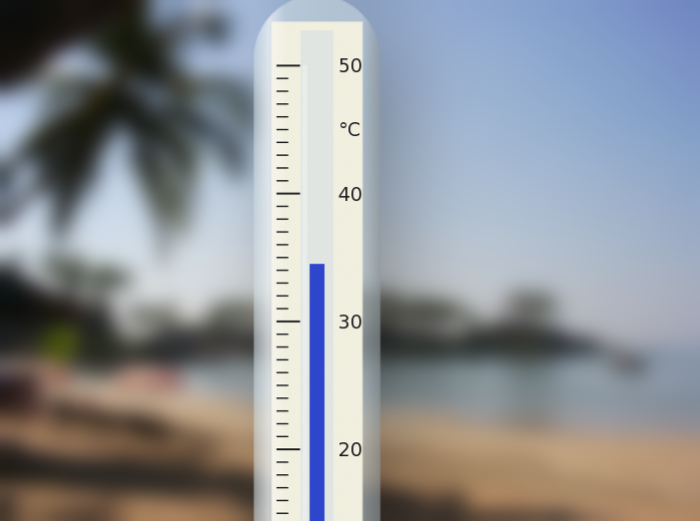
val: 34.5°C
